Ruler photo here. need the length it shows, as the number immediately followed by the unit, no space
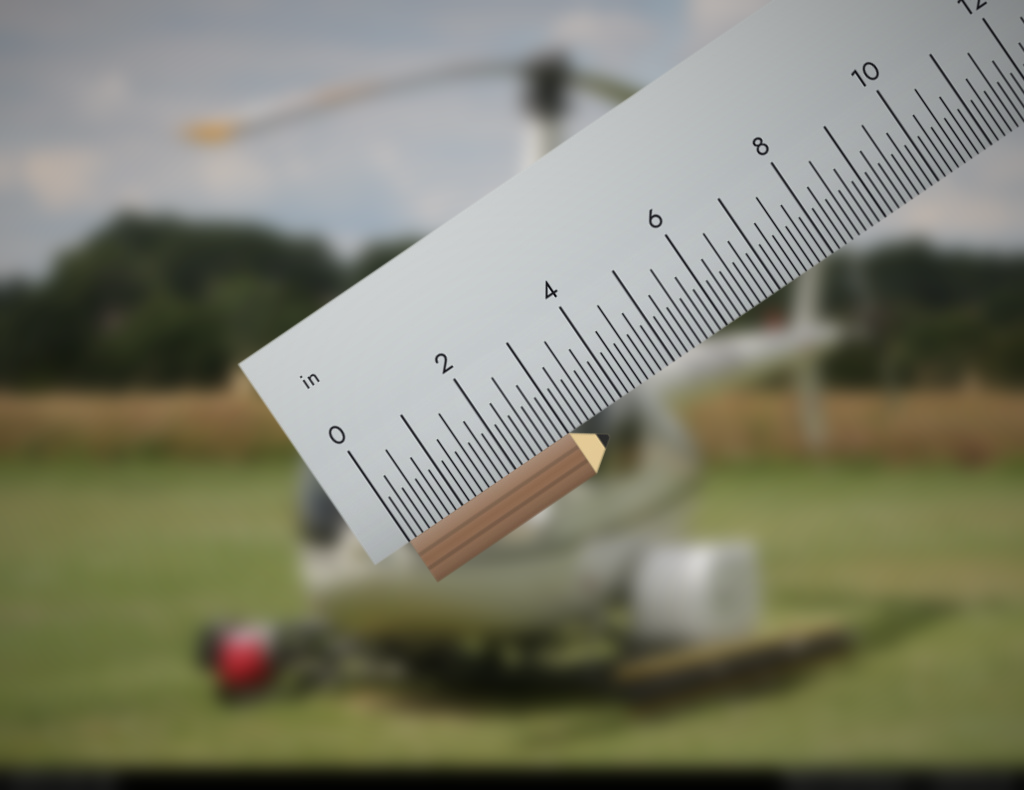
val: 3.5in
